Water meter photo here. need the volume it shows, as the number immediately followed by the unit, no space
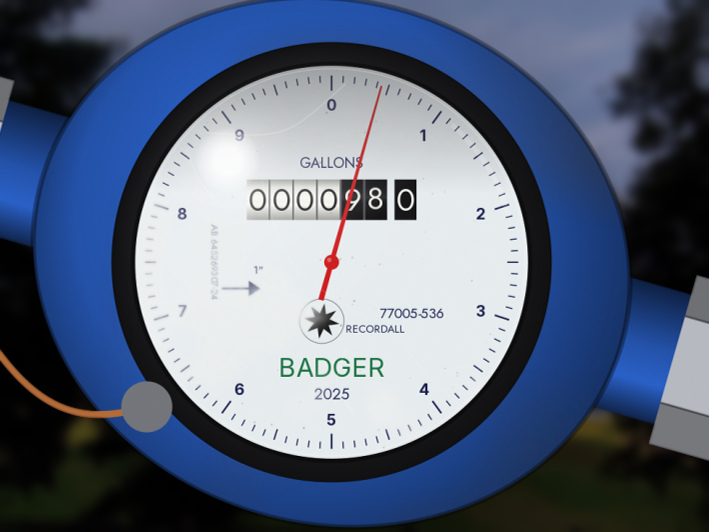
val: 980.4gal
